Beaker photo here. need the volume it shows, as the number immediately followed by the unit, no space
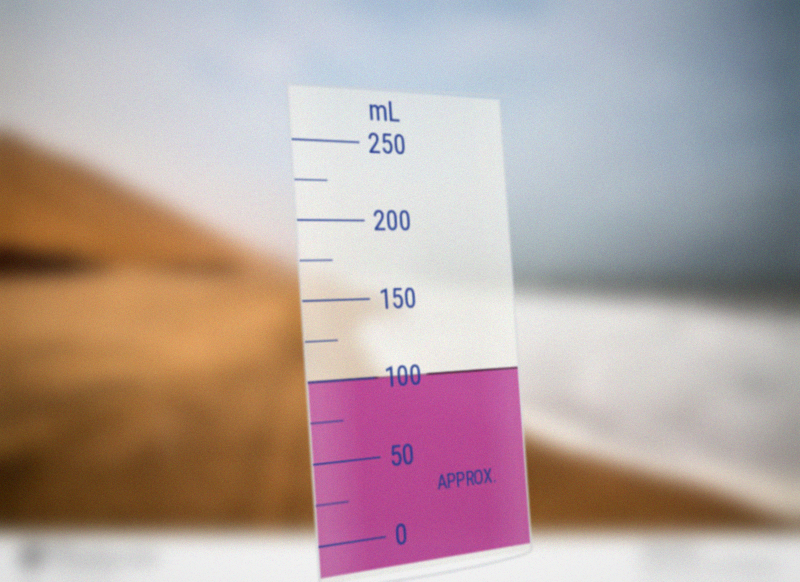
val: 100mL
